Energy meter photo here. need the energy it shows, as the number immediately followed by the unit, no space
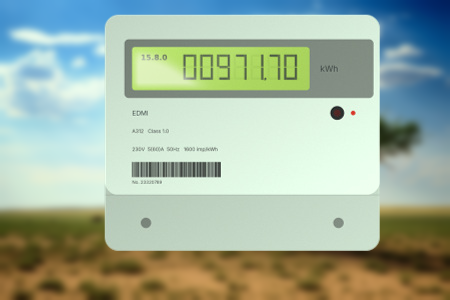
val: 971.70kWh
